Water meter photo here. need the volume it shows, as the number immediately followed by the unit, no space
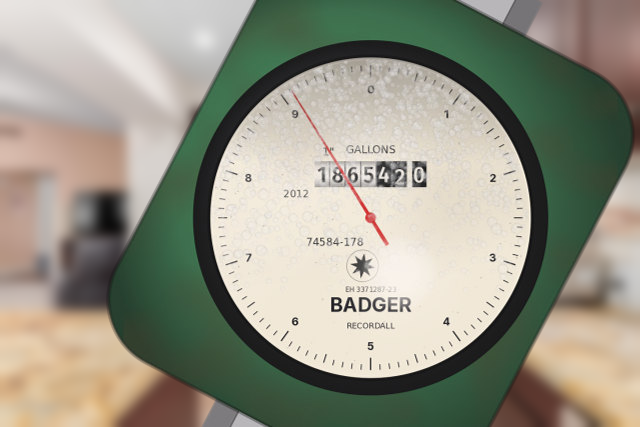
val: 1865419.1gal
